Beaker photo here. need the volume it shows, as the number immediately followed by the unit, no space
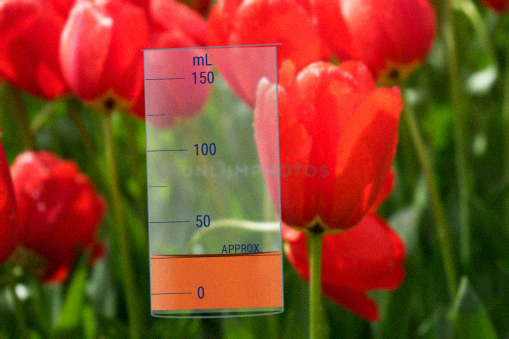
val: 25mL
